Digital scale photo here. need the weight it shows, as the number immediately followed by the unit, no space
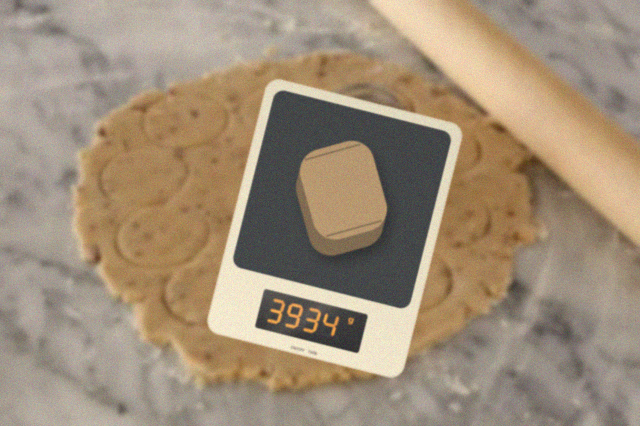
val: 3934g
